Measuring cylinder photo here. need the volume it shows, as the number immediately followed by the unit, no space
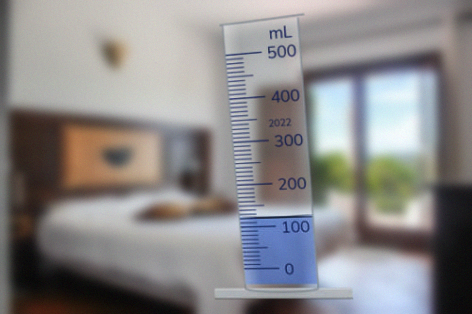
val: 120mL
